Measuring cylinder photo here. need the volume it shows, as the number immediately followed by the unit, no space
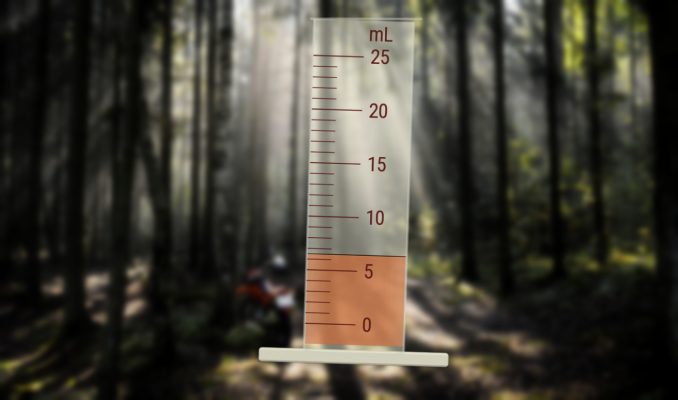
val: 6.5mL
